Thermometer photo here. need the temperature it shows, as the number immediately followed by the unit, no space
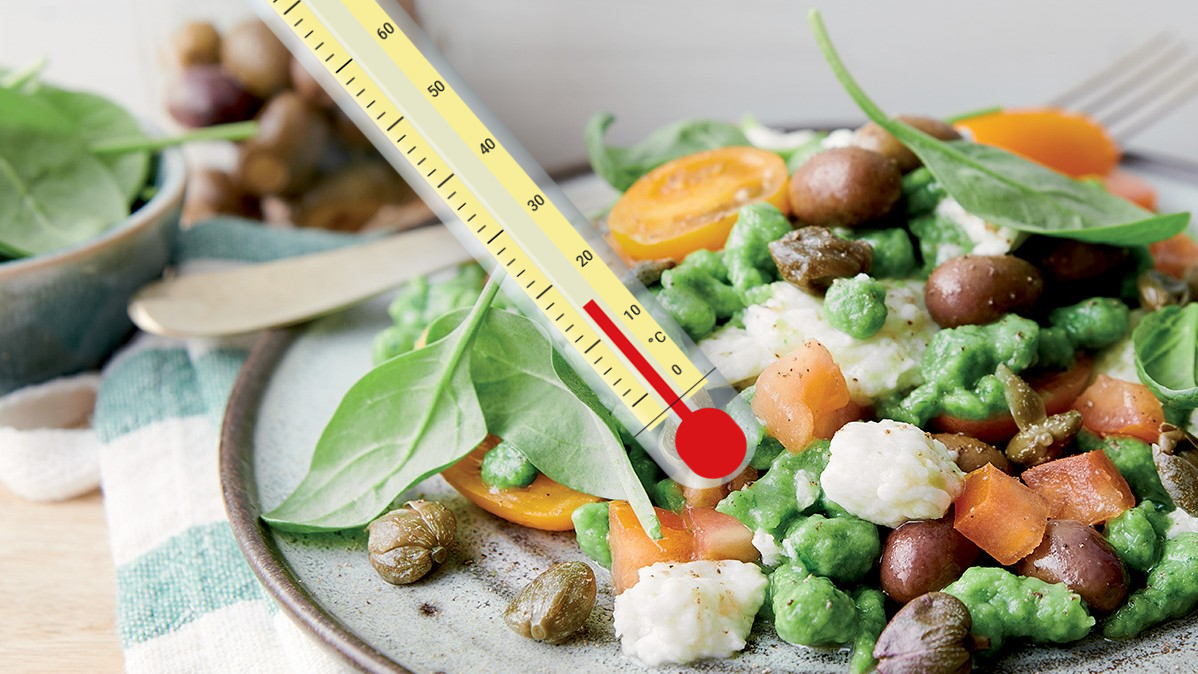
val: 15°C
